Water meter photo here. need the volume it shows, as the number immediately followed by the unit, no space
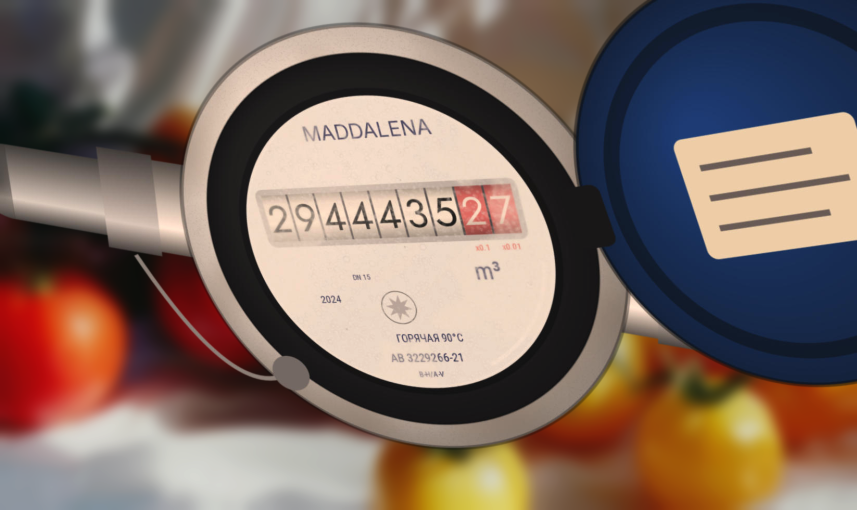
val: 2944435.27m³
